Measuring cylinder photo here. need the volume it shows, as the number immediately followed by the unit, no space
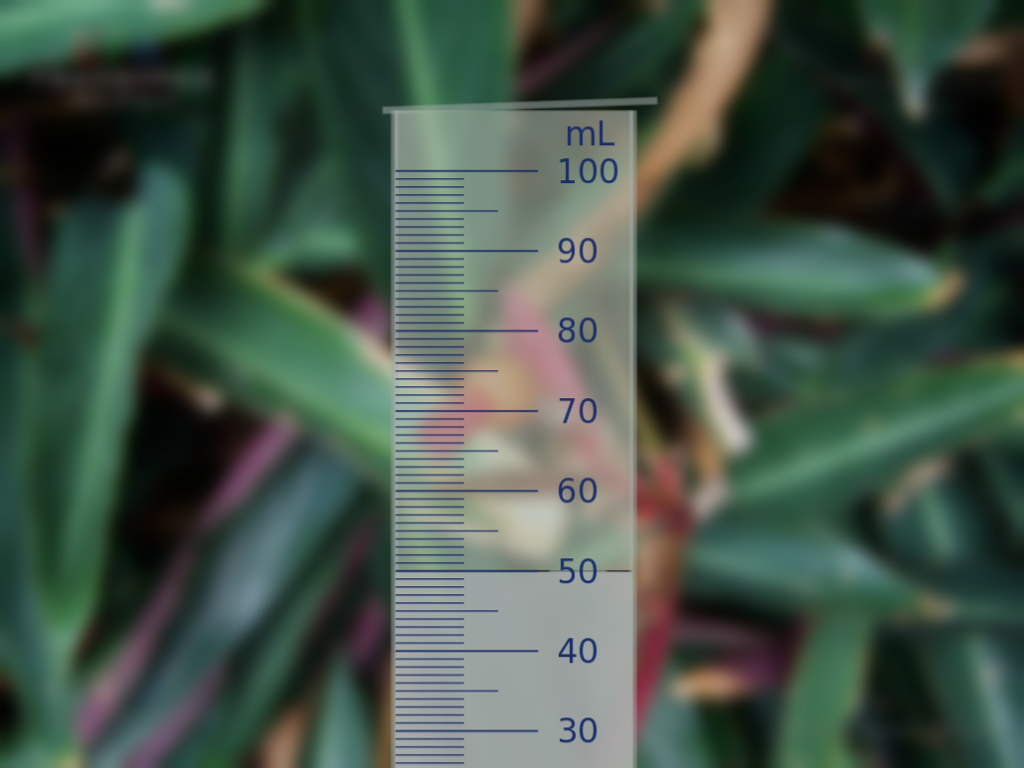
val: 50mL
